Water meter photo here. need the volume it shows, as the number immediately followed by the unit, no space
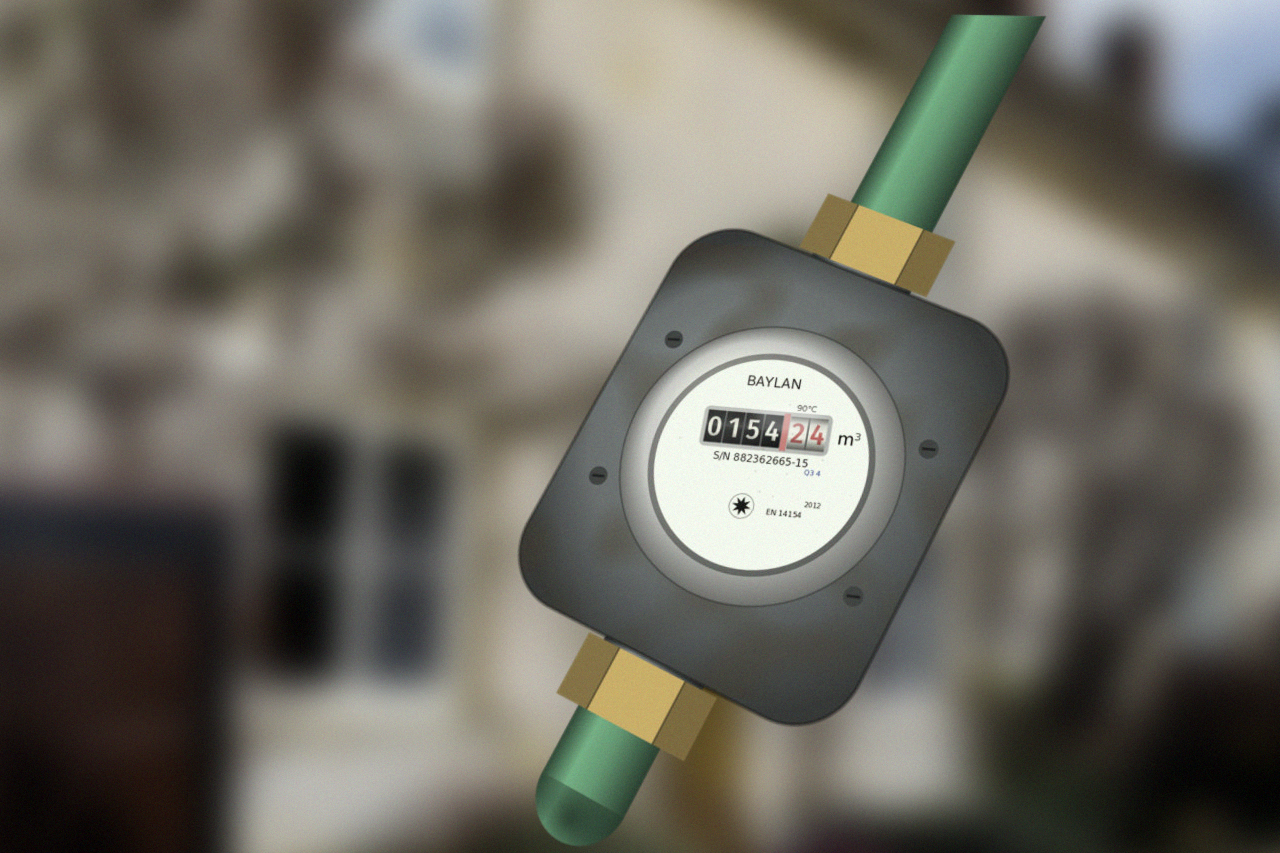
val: 154.24m³
